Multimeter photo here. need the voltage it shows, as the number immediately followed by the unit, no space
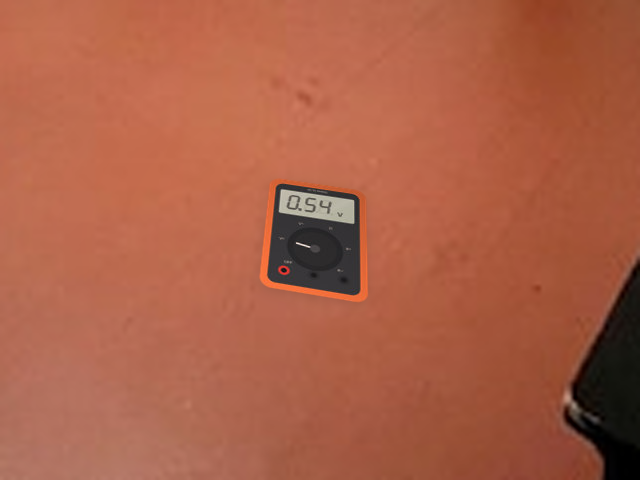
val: 0.54V
